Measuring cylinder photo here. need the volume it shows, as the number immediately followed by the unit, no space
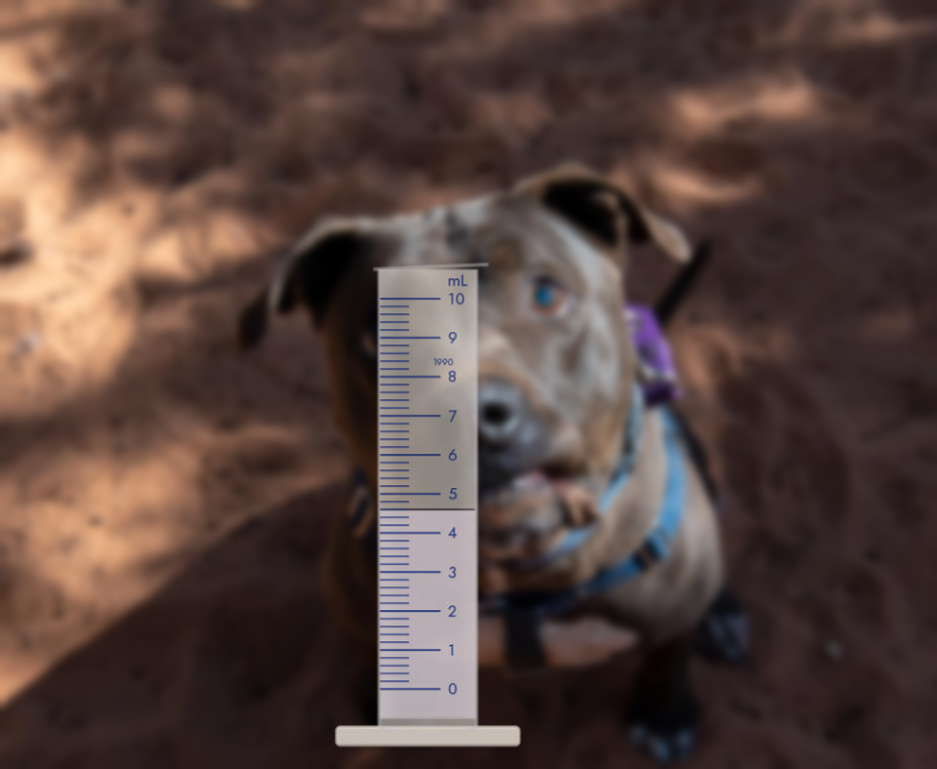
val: 4.6mL
